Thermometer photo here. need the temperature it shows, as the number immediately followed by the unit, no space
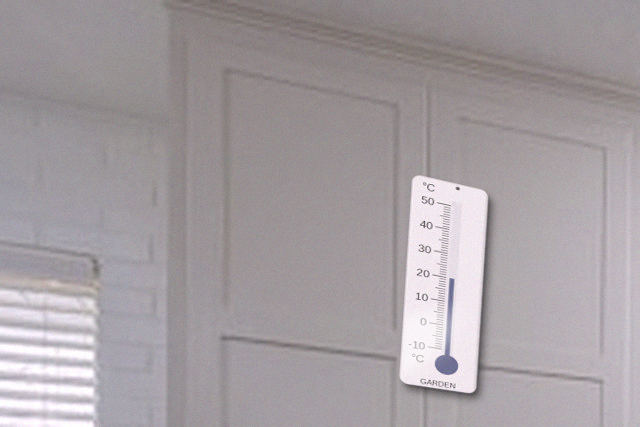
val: 20°C
